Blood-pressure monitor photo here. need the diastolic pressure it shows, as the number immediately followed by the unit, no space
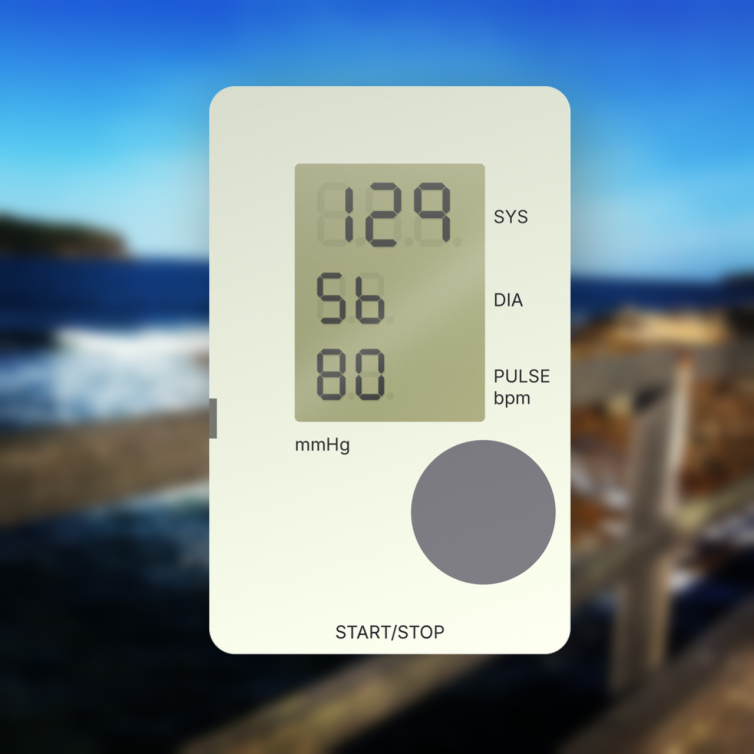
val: 56mmHg
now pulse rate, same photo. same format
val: 80bpm
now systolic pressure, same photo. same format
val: 129mmHg
